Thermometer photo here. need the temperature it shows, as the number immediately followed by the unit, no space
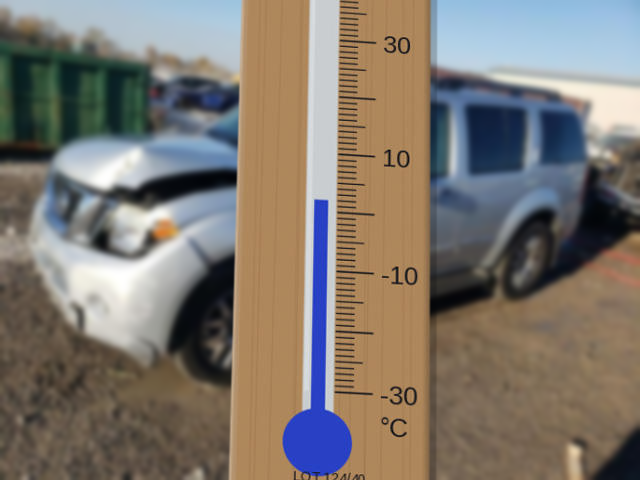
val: 2°C
